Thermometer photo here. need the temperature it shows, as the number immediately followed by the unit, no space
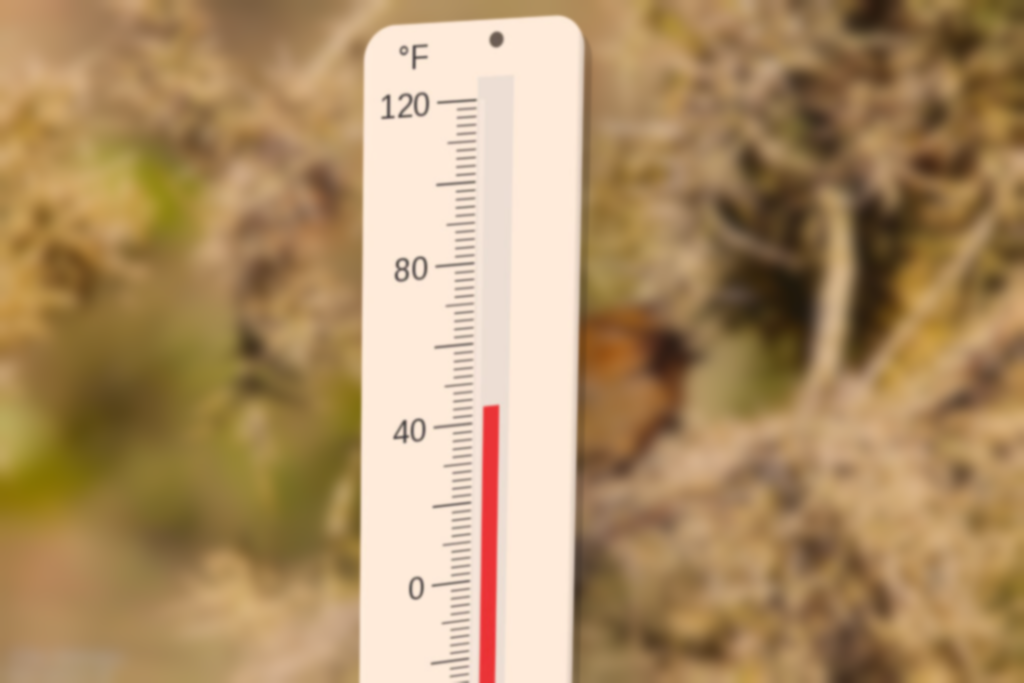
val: 44°F
